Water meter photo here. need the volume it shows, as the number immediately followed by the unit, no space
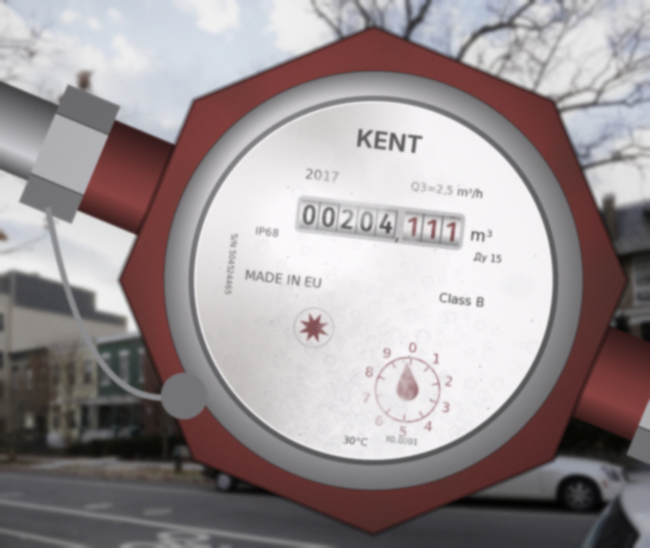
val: 204.1109m³
